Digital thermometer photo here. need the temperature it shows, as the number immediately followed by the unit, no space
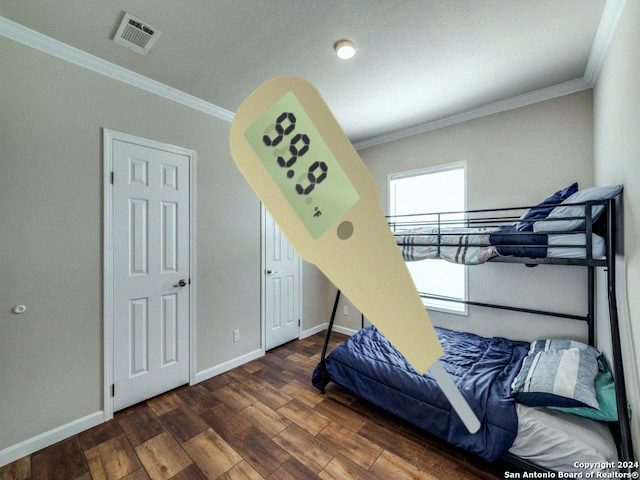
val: 99.9°F
